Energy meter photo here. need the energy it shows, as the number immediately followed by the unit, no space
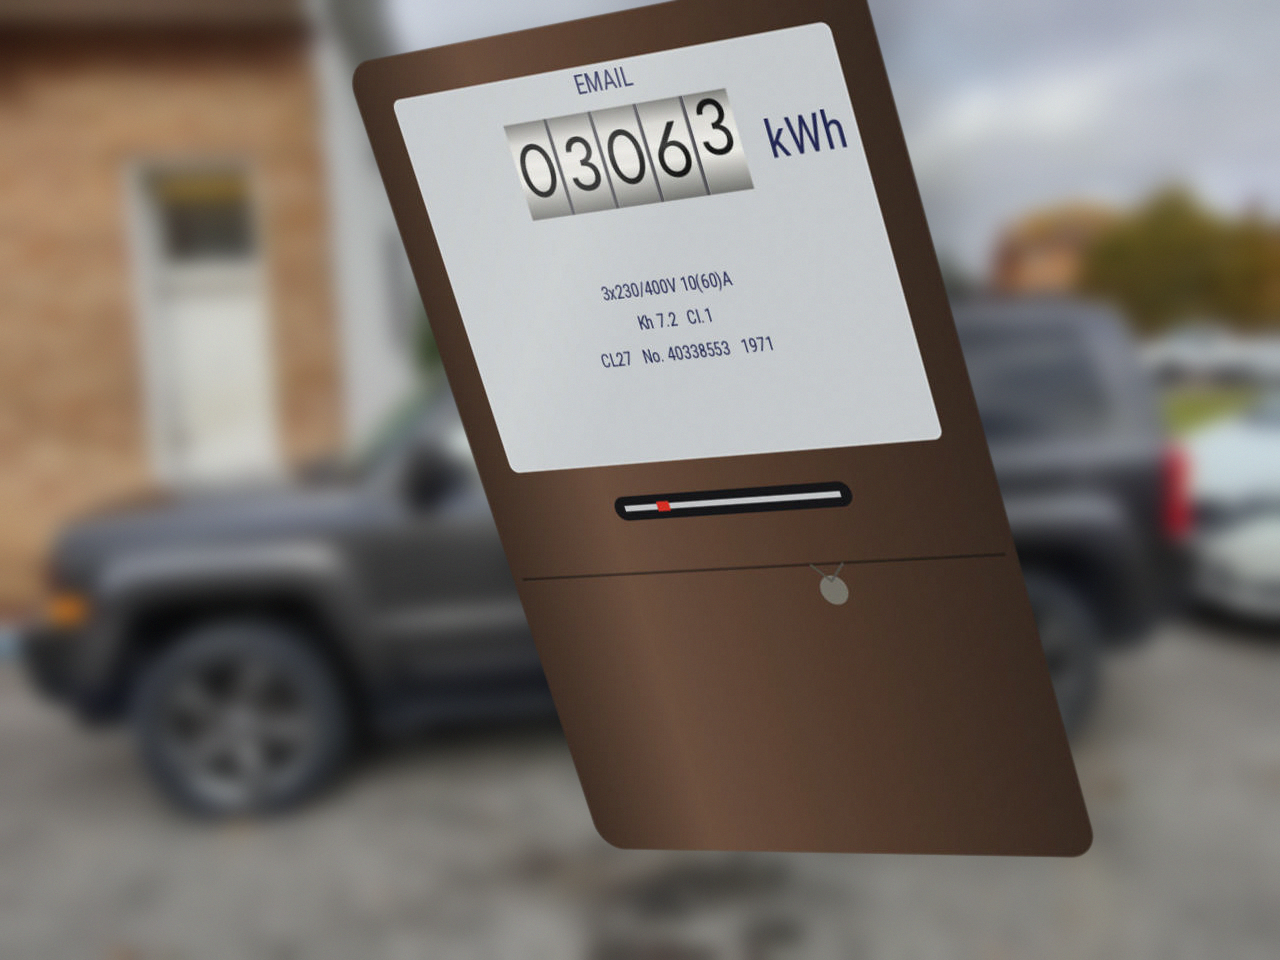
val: 3063kWh
